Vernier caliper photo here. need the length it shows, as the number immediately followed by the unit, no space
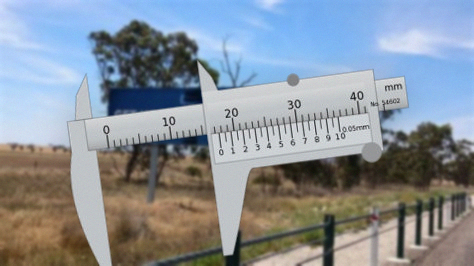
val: 17.6mm
